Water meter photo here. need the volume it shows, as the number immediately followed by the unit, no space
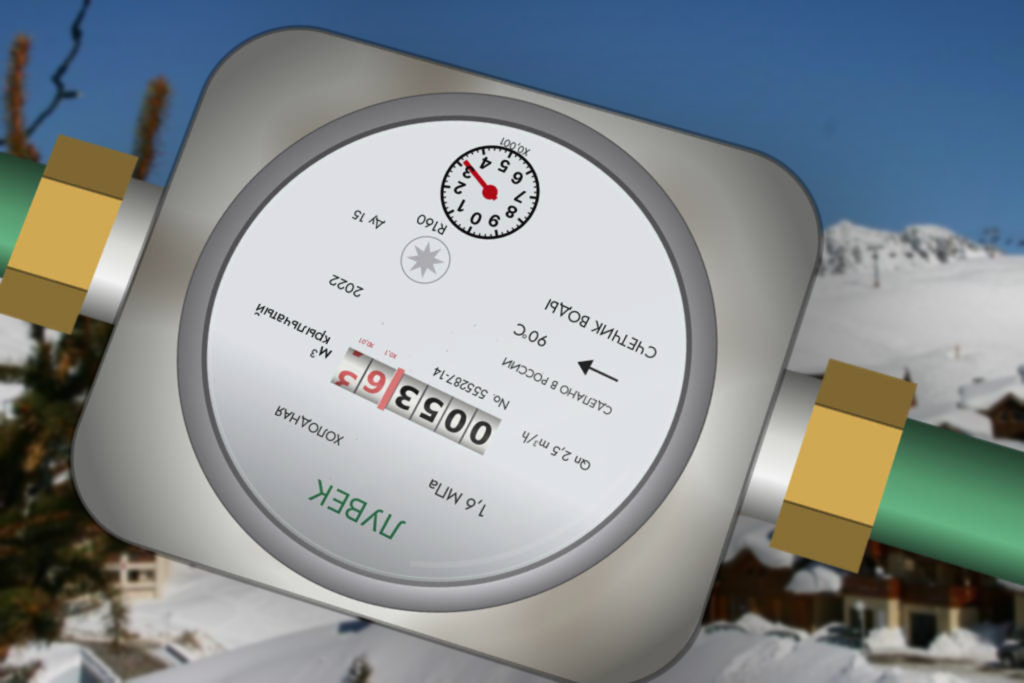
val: 53.633m³
